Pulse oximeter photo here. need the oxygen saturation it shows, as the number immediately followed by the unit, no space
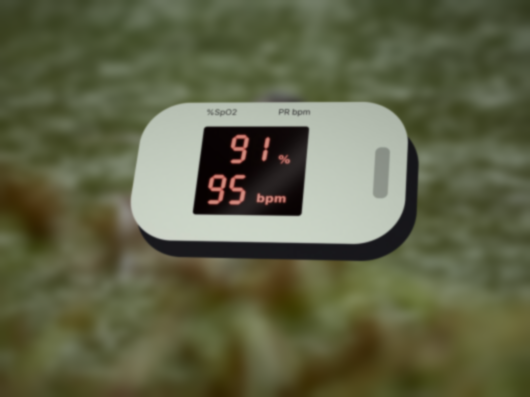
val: 91%
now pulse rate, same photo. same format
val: 95bpm
